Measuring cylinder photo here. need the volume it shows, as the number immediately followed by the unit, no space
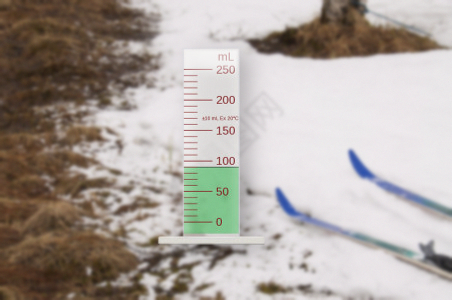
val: 90mL
